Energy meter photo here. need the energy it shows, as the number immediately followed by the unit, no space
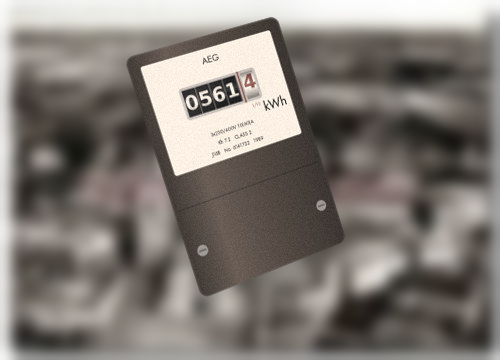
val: 561.4kWh
